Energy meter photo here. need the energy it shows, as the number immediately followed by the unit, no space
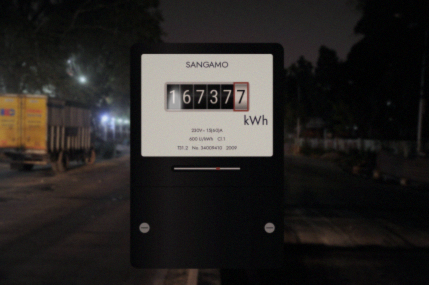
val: 16737.7kWh
